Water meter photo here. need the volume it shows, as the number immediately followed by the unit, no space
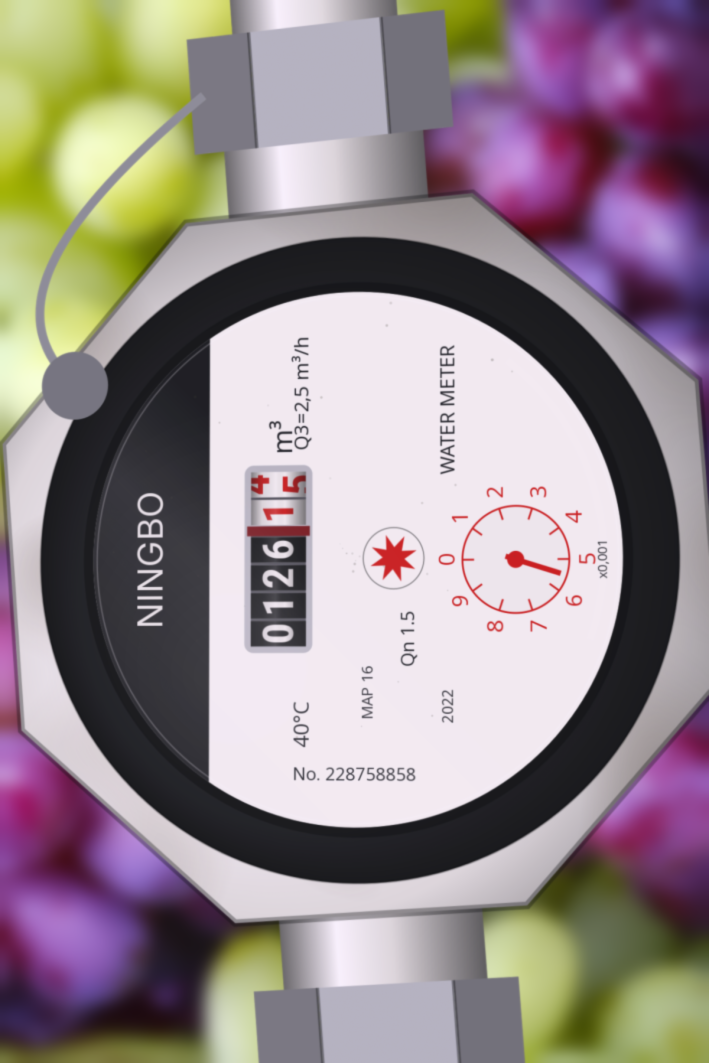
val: 126.145m³
